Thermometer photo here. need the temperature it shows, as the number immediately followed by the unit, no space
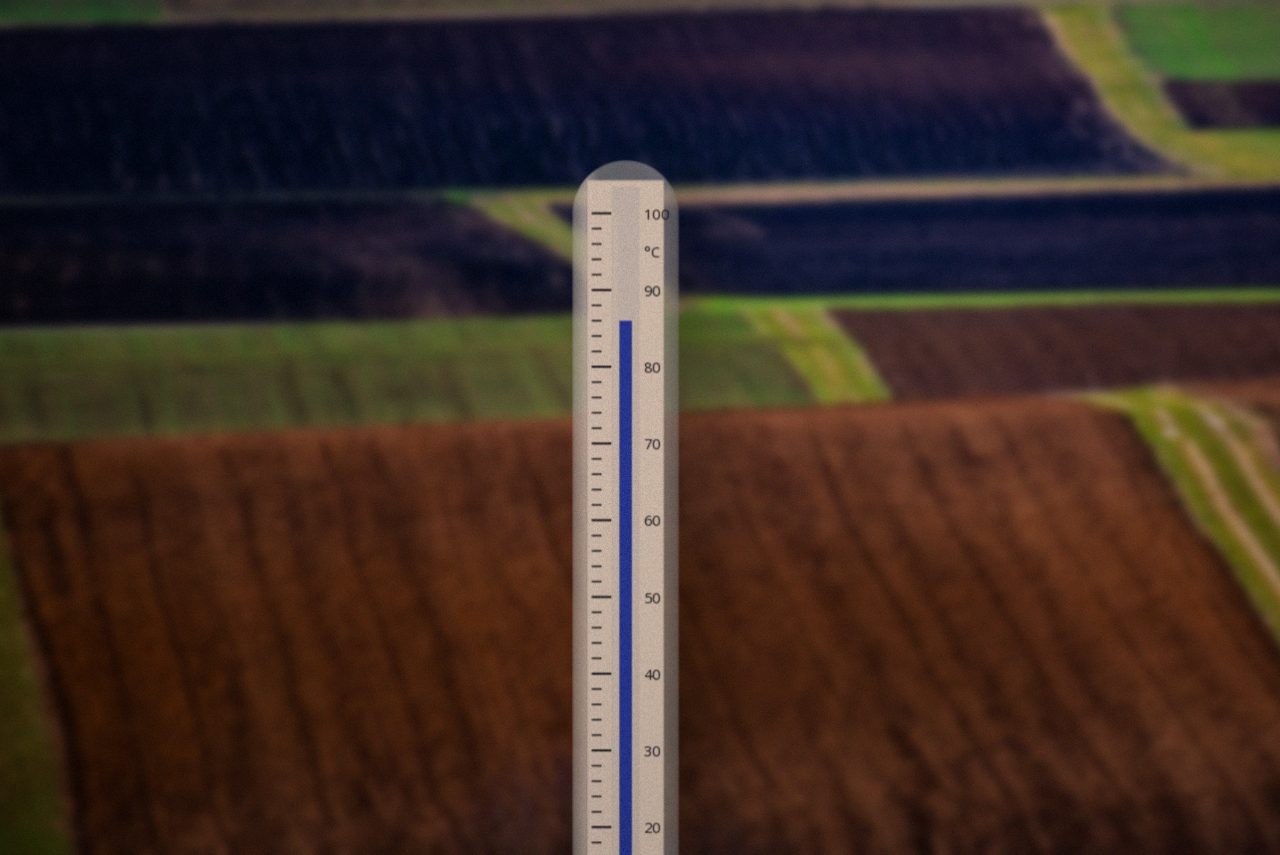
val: 86°C
